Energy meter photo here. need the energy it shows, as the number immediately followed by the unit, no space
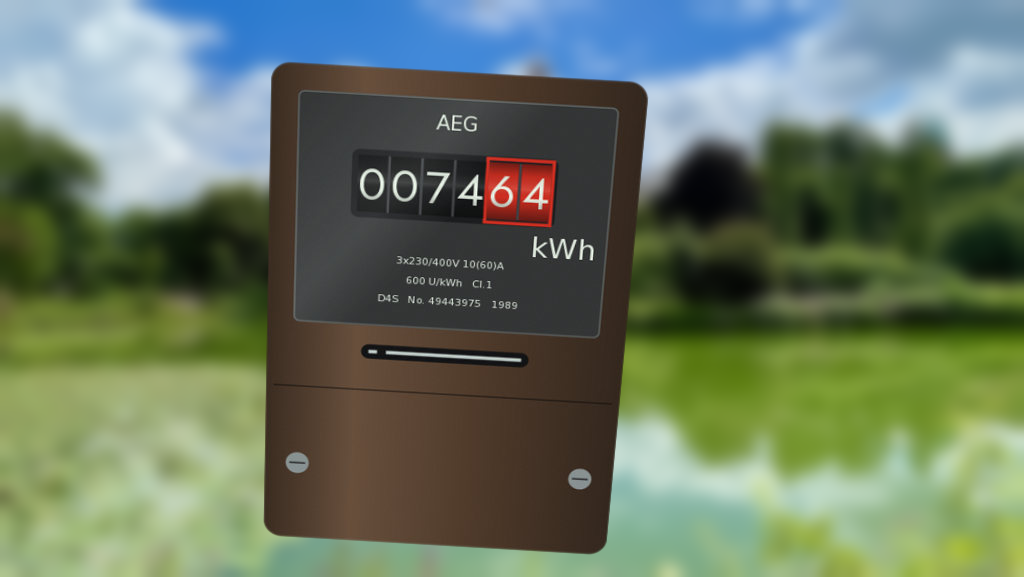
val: 74.64kWh
